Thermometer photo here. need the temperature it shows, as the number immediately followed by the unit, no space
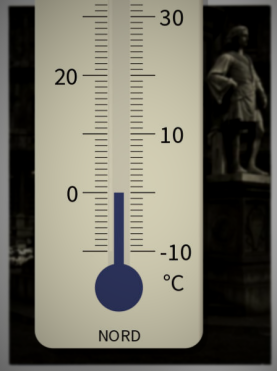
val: 0°C
